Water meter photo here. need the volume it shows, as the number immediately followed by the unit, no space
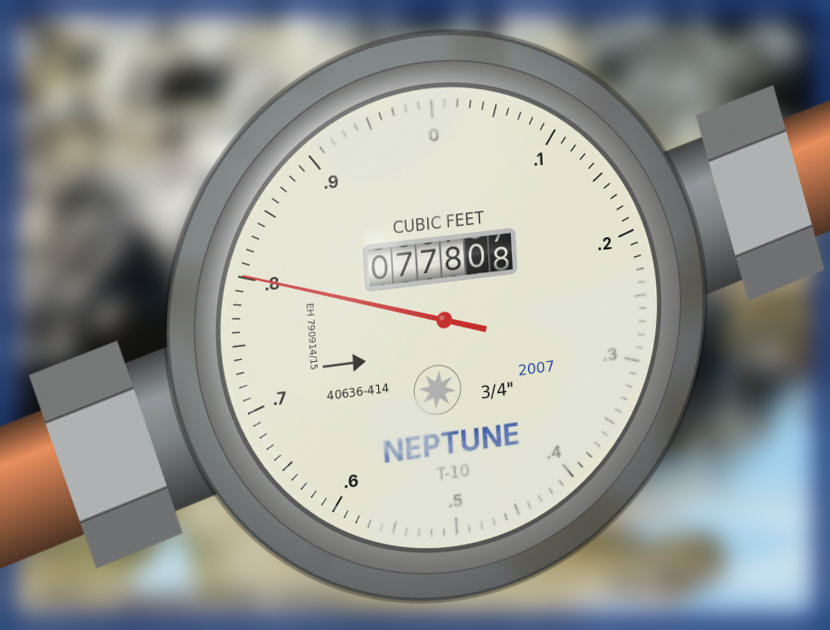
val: 77807.80ft³
